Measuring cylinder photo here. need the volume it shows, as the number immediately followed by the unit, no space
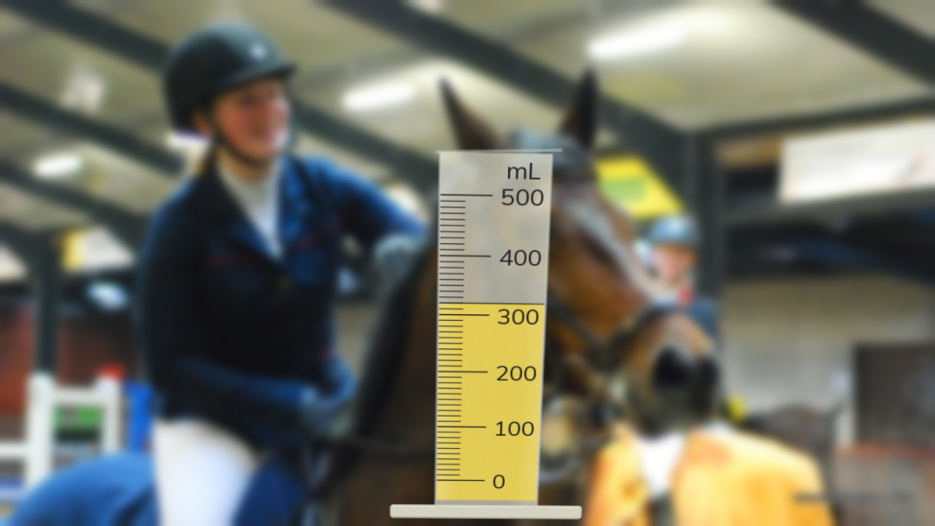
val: 320mL
